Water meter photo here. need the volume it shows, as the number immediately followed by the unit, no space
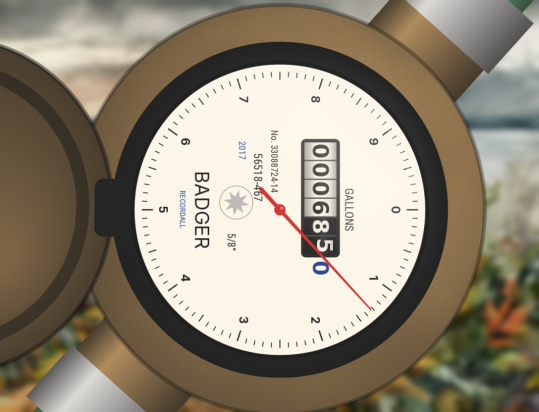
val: 6851.3gal
